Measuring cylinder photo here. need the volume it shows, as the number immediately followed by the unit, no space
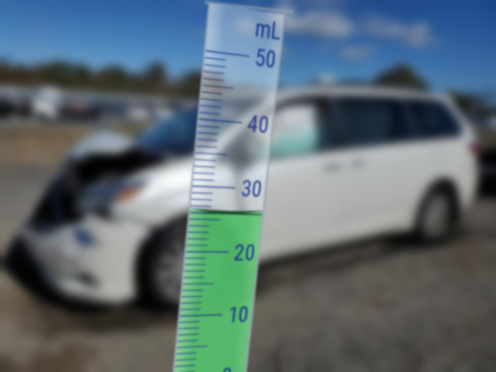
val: 26mL
